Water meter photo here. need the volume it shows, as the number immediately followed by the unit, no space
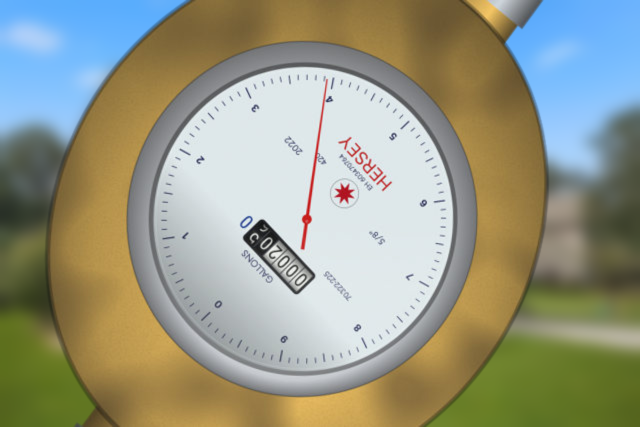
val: 2053.9gal
